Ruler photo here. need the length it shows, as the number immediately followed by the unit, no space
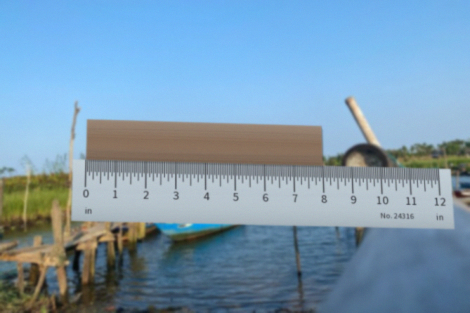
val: 8in
